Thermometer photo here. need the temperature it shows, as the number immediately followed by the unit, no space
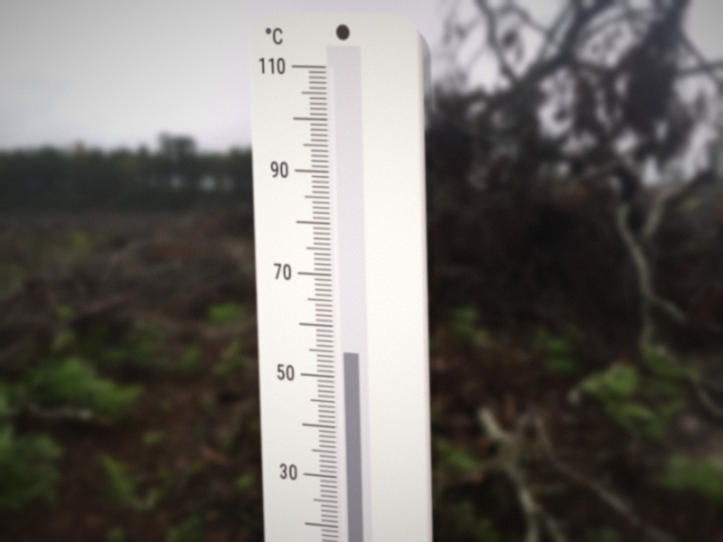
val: 55°C
